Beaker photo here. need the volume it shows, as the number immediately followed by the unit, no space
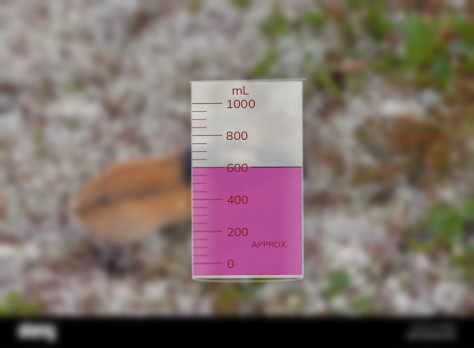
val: 600mL
